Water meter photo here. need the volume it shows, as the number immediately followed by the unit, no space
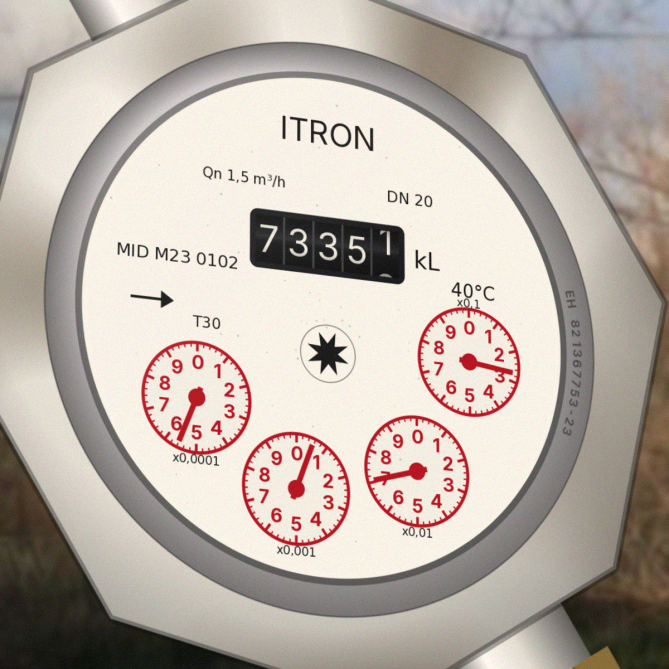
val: 73351.2705kL
